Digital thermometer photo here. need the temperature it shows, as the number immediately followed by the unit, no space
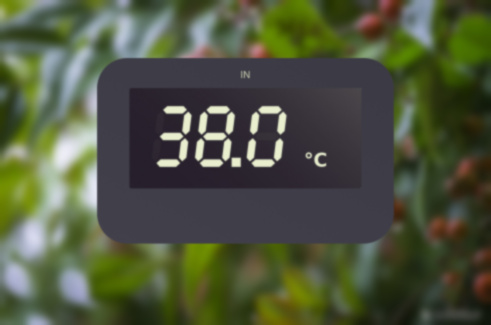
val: 38.0°C
